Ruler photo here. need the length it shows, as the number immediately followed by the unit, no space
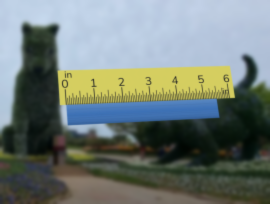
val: 5.5in
